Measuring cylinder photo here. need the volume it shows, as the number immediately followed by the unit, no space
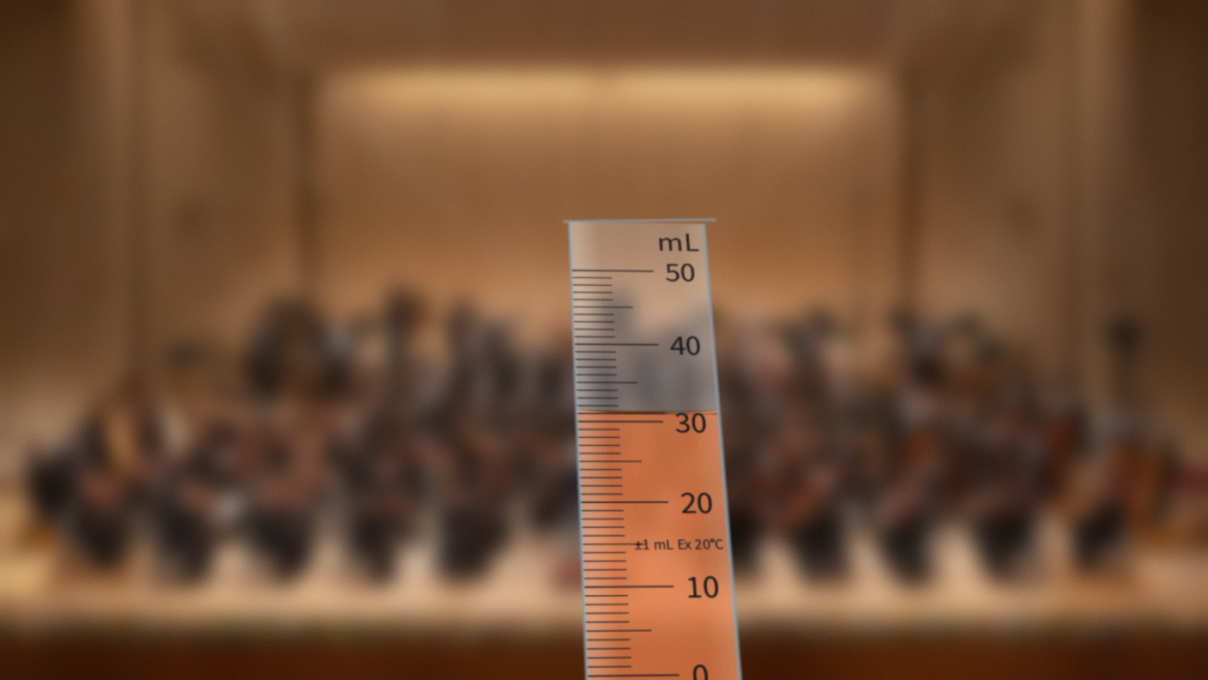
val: 31mL
